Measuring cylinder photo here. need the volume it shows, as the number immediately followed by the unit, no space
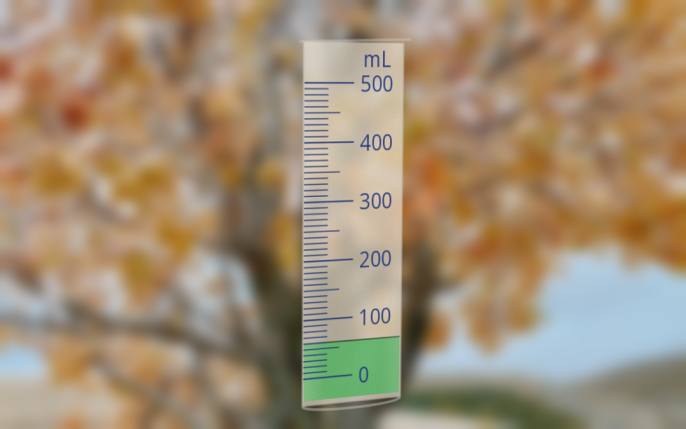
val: 60mL
